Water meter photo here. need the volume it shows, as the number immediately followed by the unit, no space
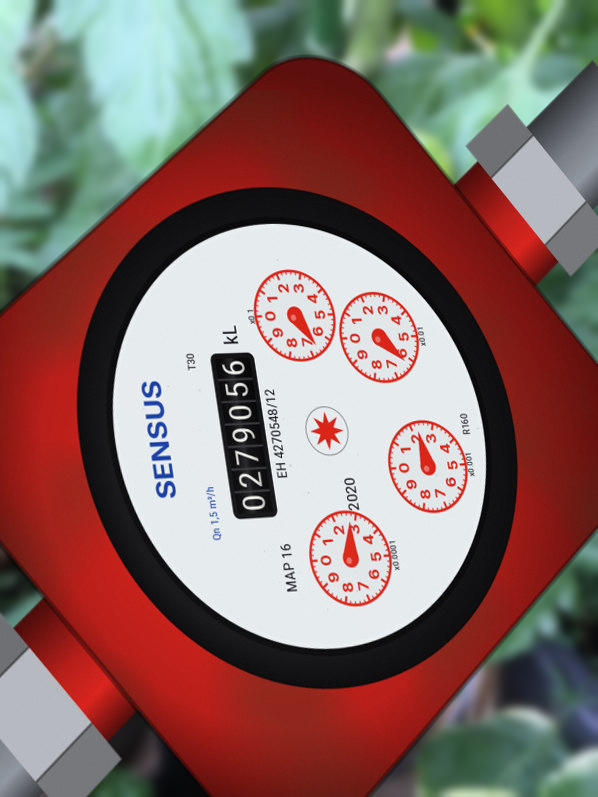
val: 279056.6622kL
